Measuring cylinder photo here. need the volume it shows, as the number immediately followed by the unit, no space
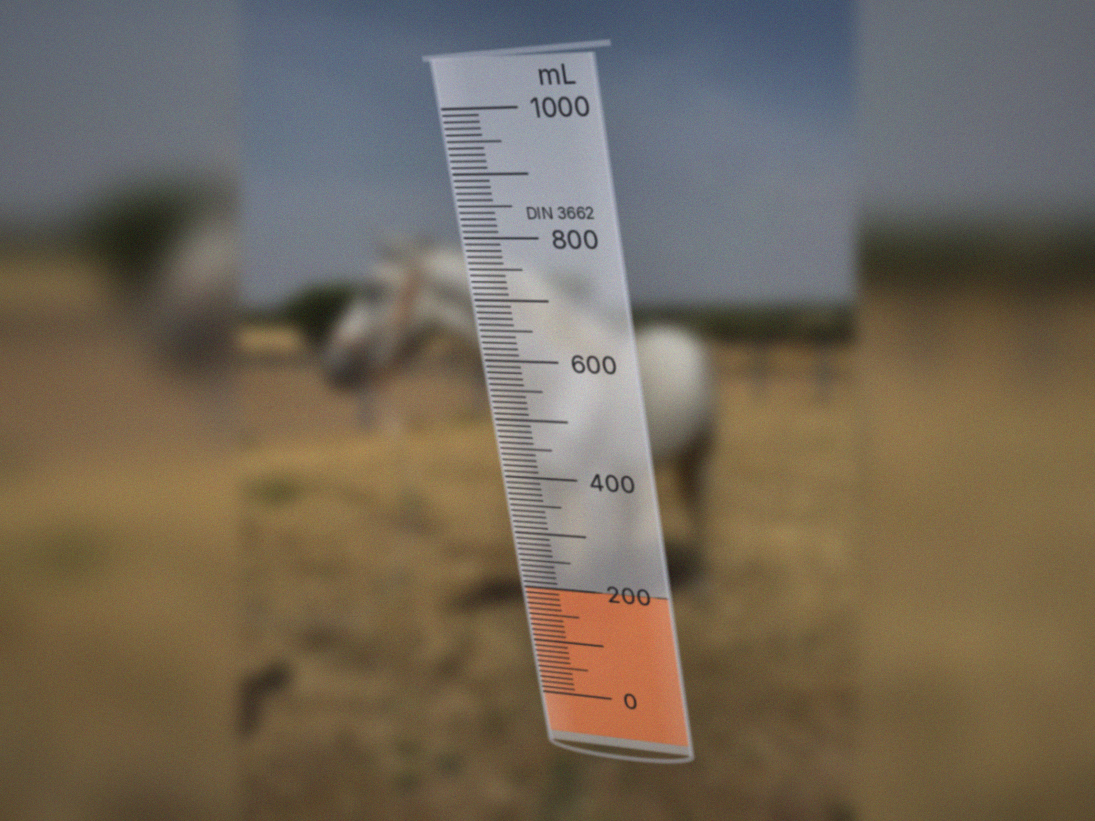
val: 200mL
